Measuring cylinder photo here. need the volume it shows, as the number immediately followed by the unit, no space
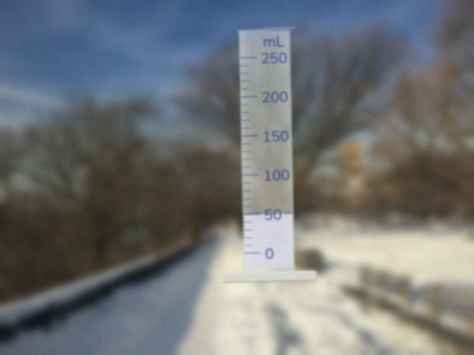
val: 50mL
